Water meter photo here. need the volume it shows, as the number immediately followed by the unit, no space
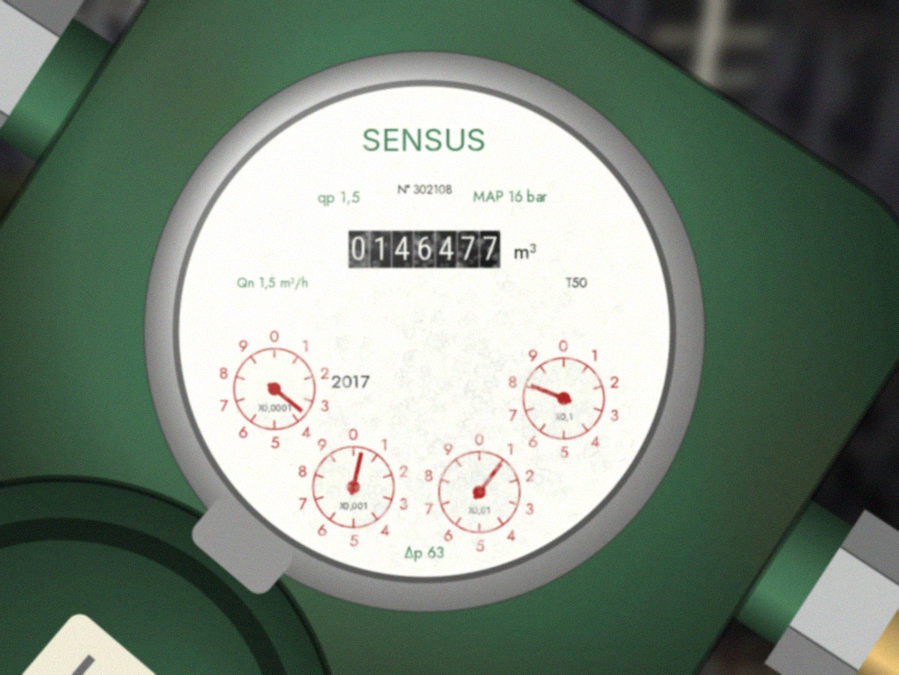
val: 146477.8103m³
